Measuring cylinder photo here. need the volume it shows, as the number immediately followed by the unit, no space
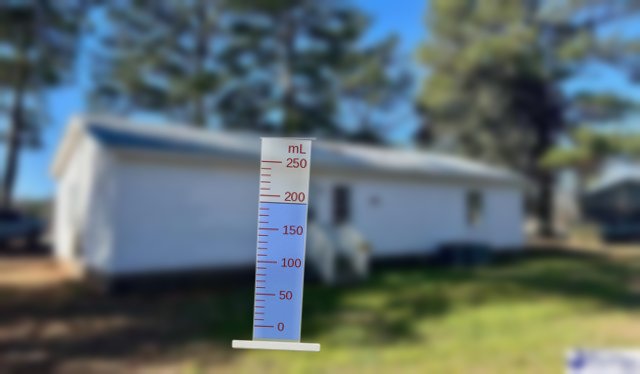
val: 190mL
